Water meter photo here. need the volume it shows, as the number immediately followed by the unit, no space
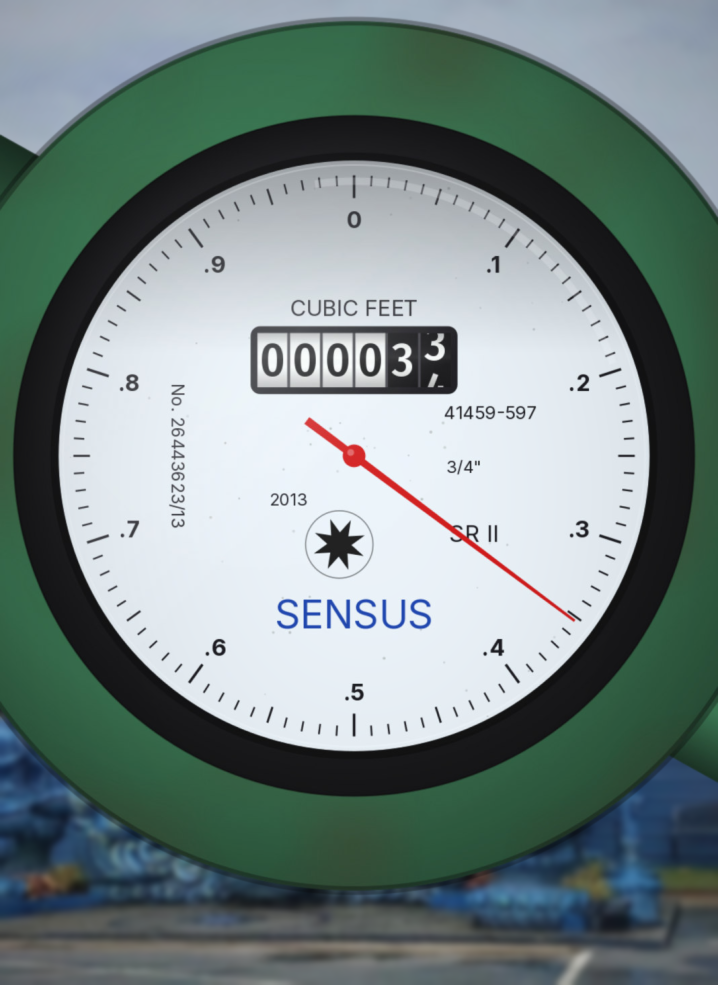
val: 33.35ft³
